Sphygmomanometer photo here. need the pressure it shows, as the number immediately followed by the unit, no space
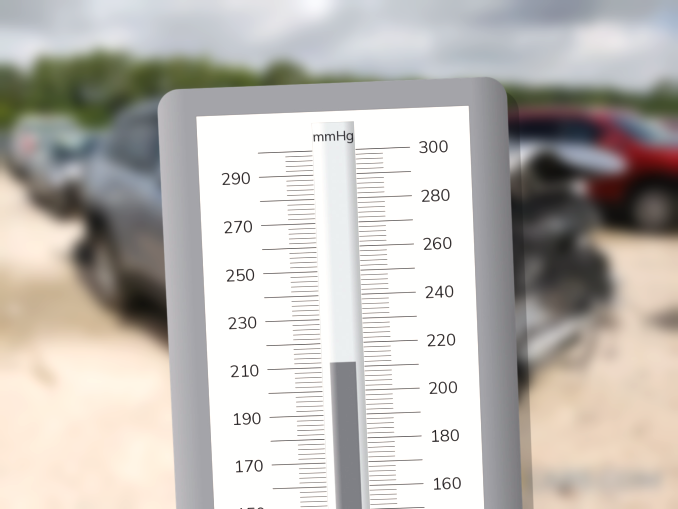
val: 212mmHg
